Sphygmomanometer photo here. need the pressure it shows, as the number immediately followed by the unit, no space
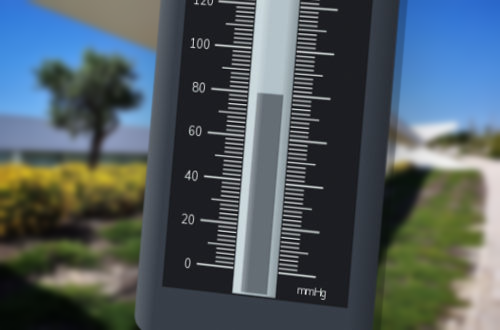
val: 80mmHg
